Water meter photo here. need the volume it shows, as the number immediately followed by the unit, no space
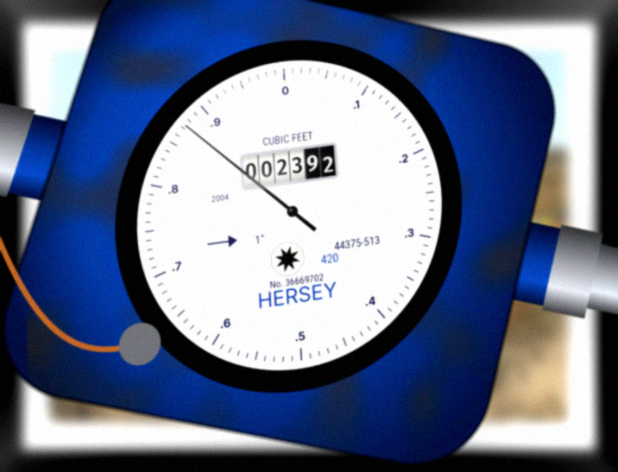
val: 2391.87ft³
